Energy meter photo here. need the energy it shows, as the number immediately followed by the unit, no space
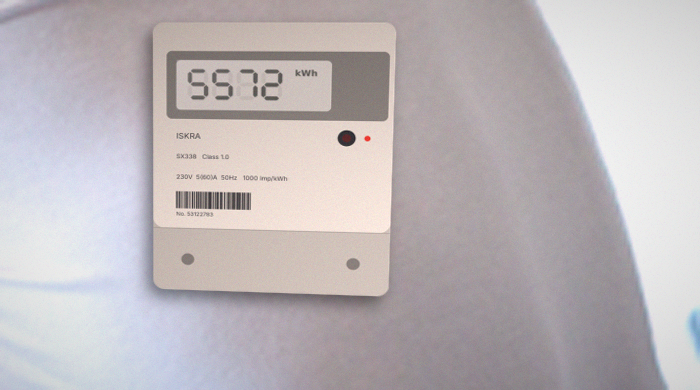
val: 5572kWh
